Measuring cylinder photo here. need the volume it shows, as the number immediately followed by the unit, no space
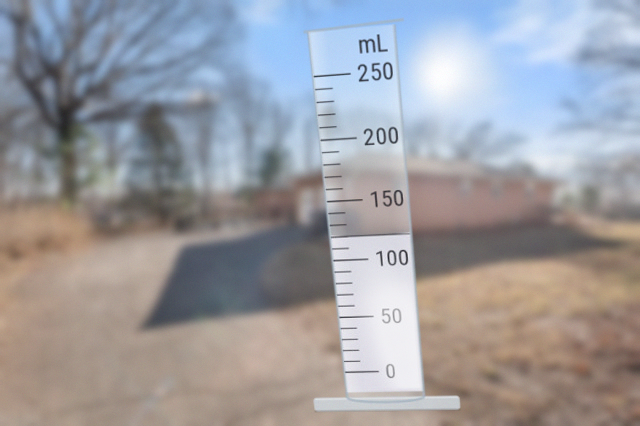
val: 120mL
